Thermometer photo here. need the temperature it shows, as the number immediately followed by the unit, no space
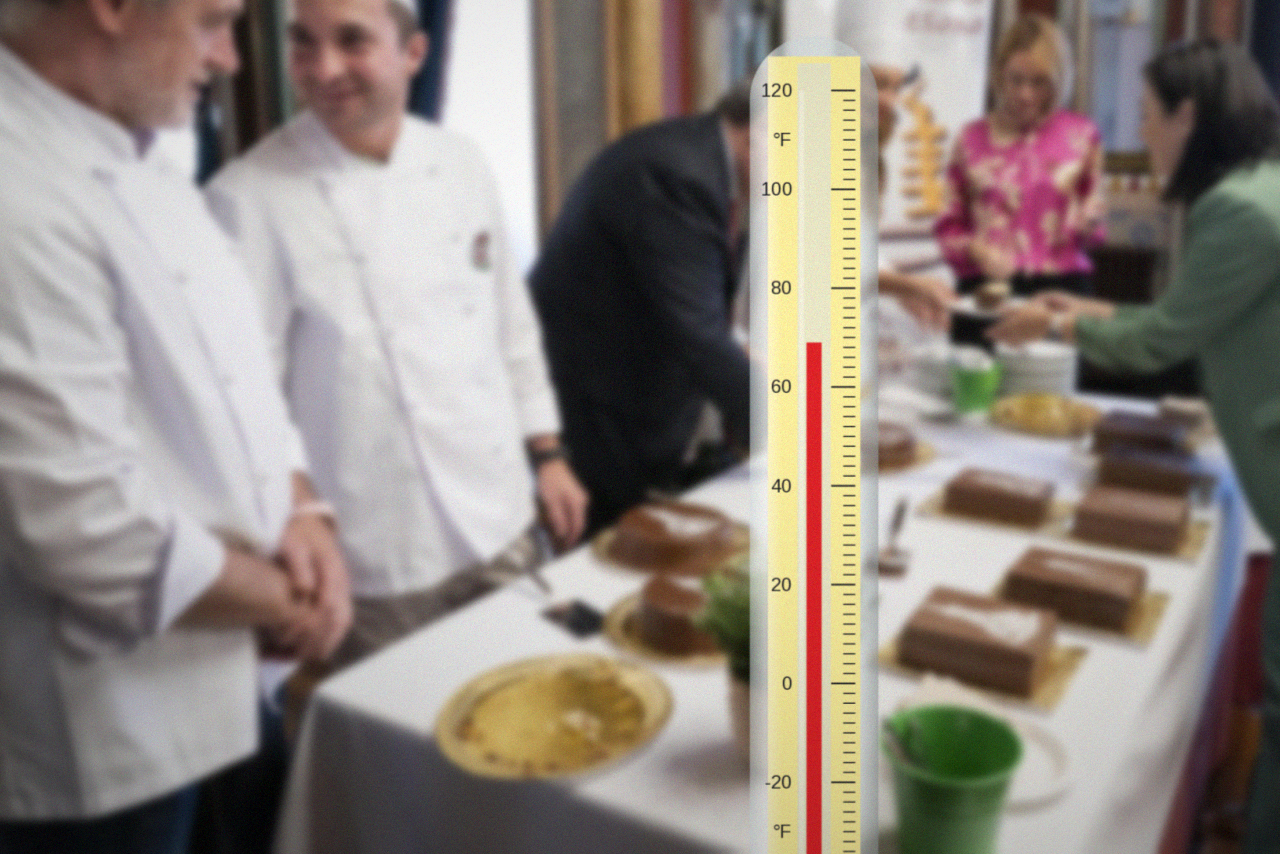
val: 69°F
